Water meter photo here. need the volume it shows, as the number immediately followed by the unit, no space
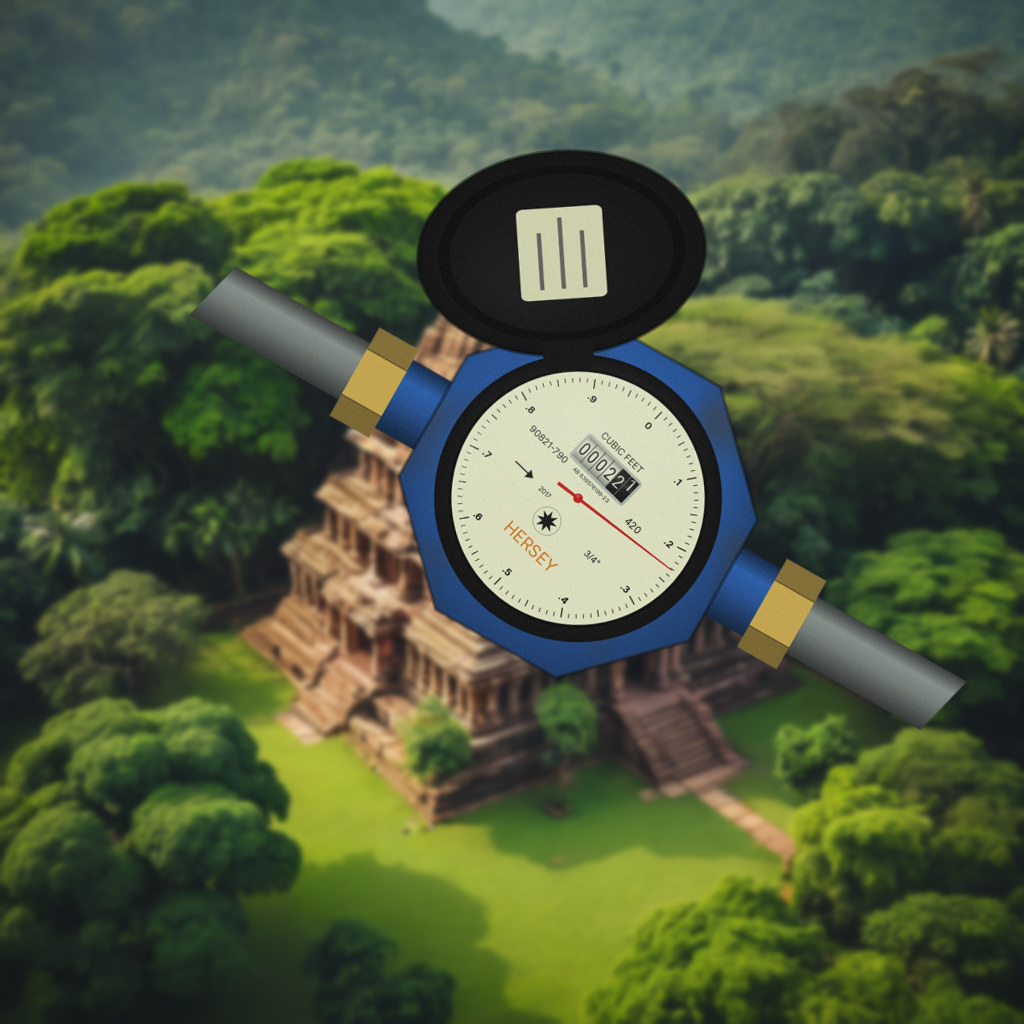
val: 221.23ft³
